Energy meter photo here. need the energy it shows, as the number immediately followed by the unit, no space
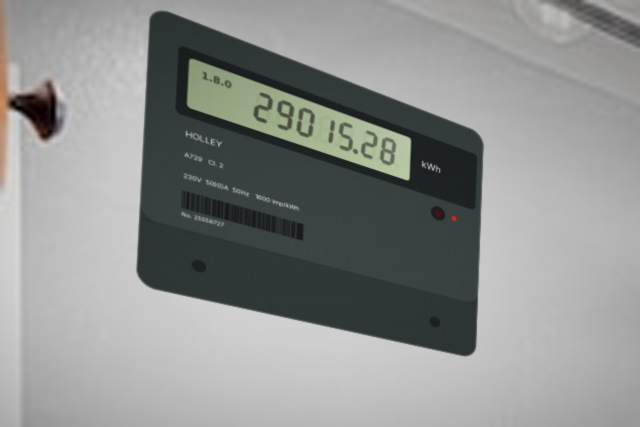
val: 29015.28kWh
